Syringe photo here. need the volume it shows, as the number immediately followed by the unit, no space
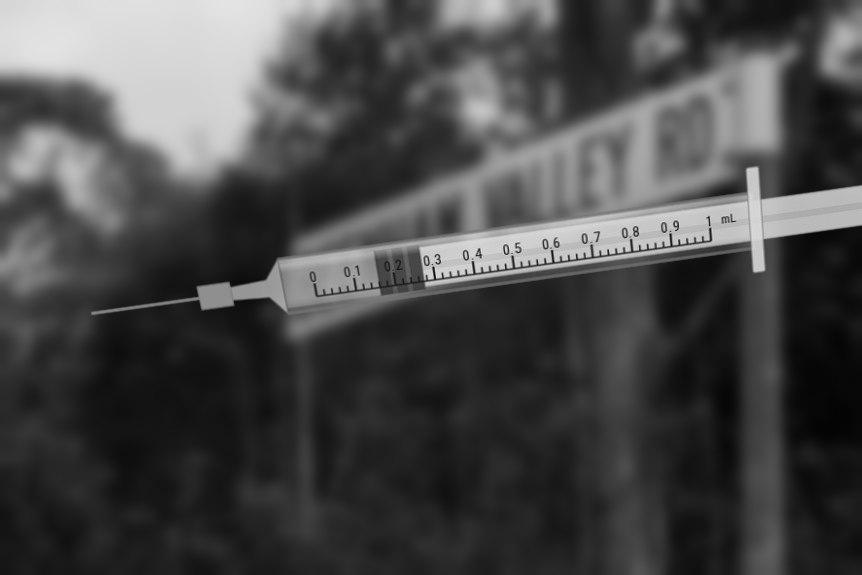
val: 0.16mL
